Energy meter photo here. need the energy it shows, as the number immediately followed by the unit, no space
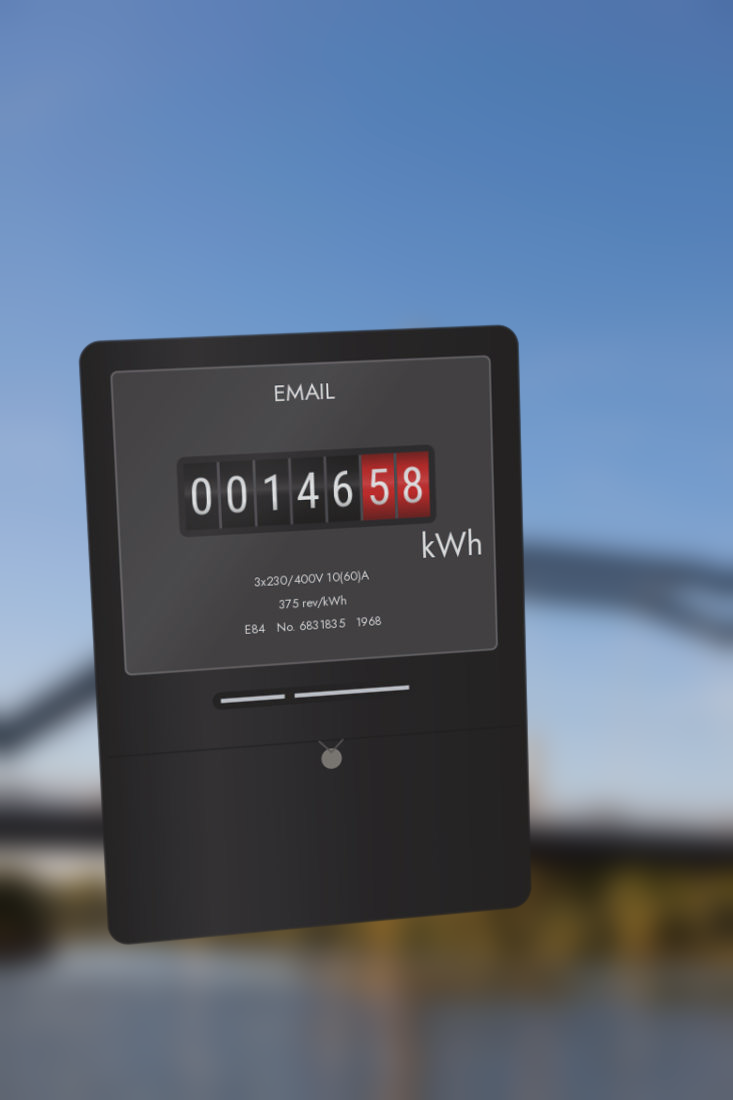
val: 146.58kWh
